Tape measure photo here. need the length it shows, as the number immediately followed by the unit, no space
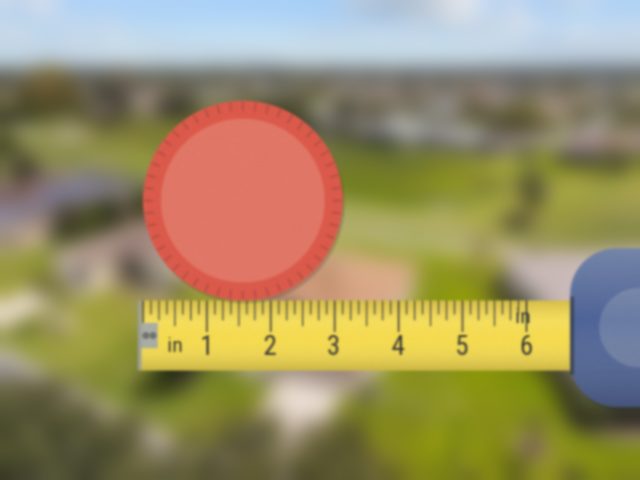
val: 3.125in
